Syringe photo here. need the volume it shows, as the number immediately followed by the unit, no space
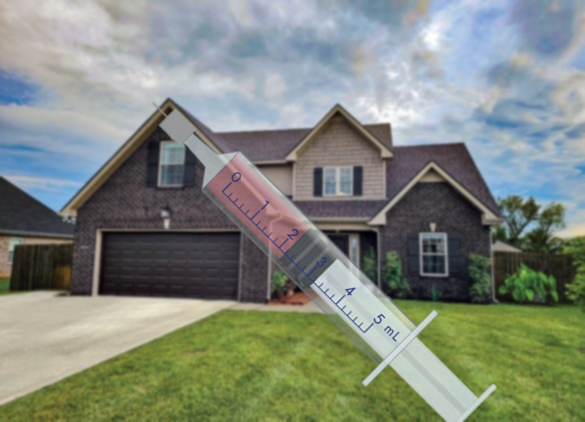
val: 2.2mL
